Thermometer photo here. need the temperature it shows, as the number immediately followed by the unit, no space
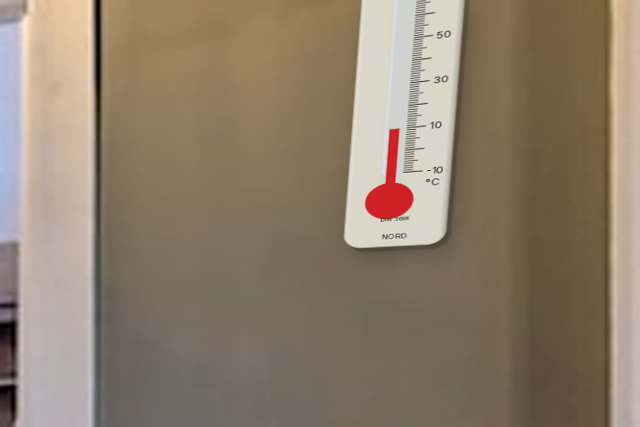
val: 10°C
